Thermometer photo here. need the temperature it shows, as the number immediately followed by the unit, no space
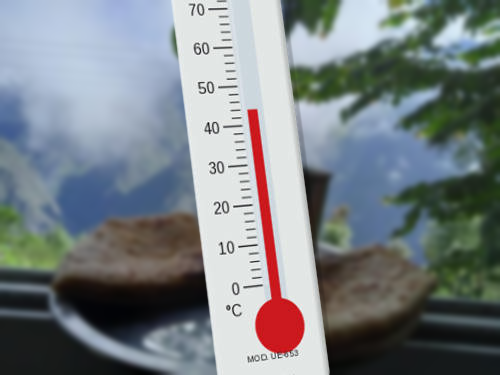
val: 44°C
